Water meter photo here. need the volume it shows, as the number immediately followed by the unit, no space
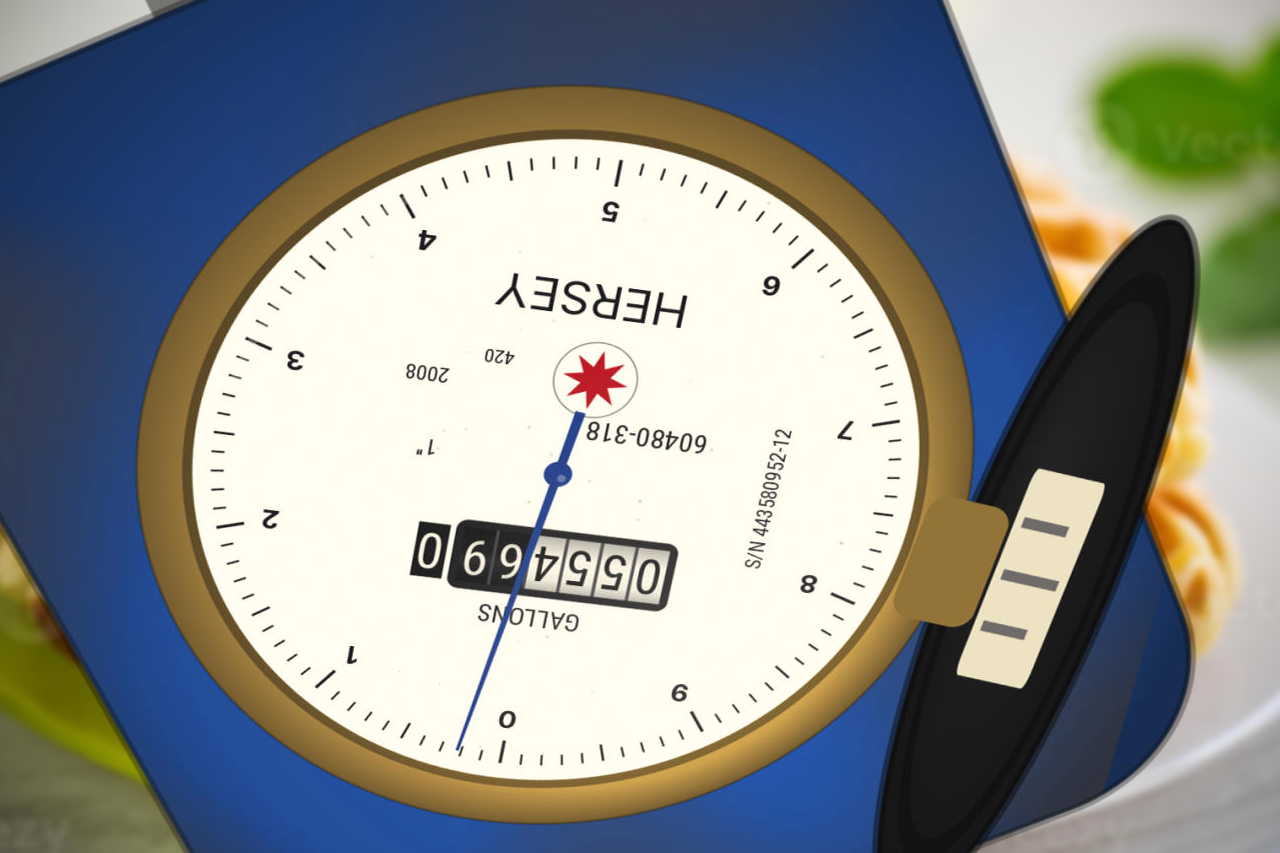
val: 554690.2gal
